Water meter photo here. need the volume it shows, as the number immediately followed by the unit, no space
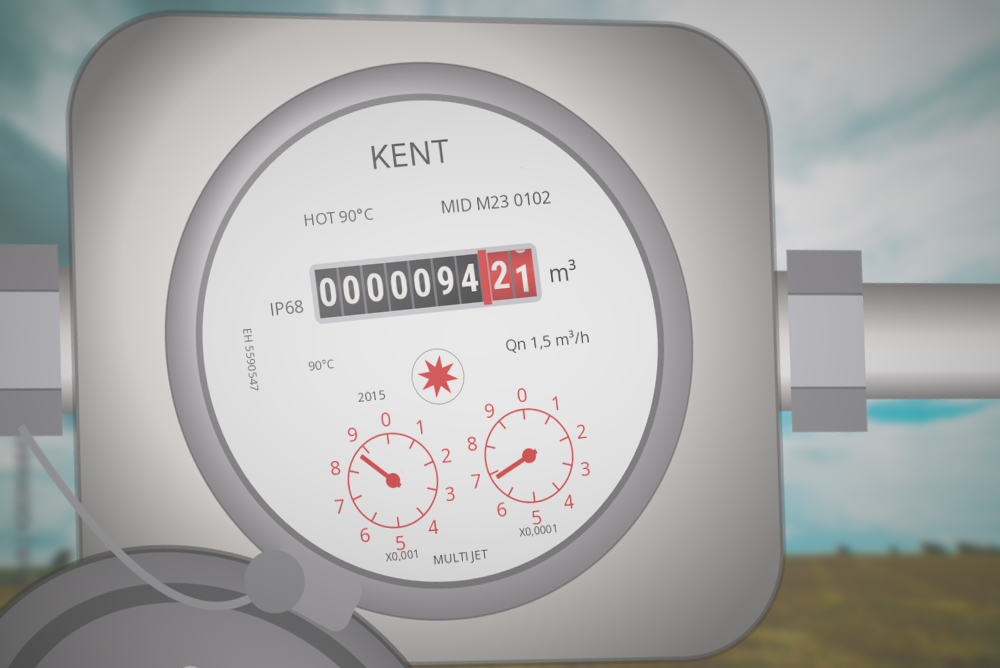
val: 94.2086m³
